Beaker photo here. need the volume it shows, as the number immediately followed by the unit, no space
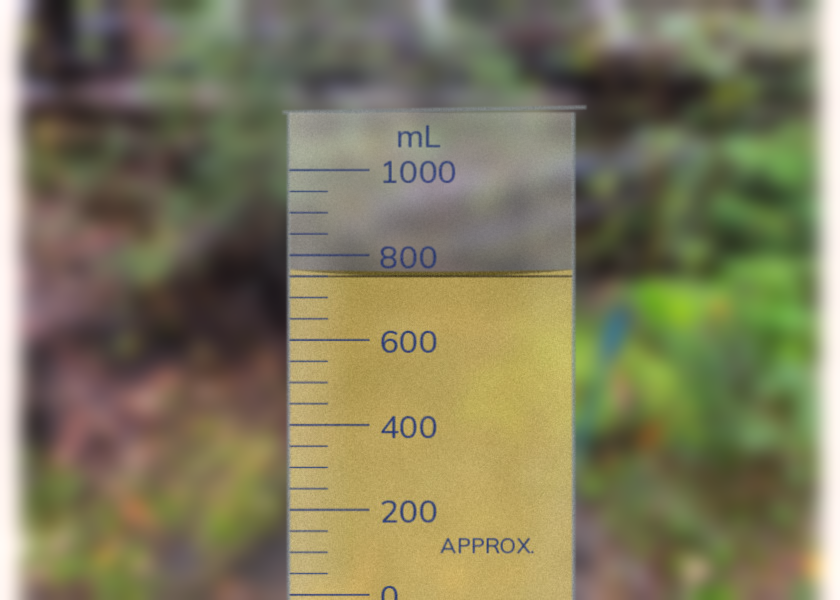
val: 750mL
